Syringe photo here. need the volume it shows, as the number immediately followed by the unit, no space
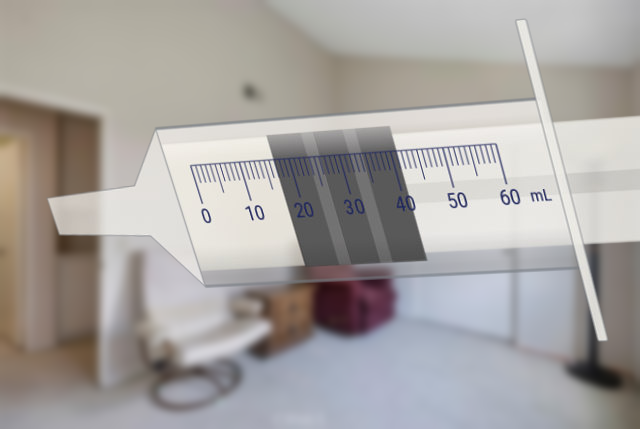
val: 17mL
